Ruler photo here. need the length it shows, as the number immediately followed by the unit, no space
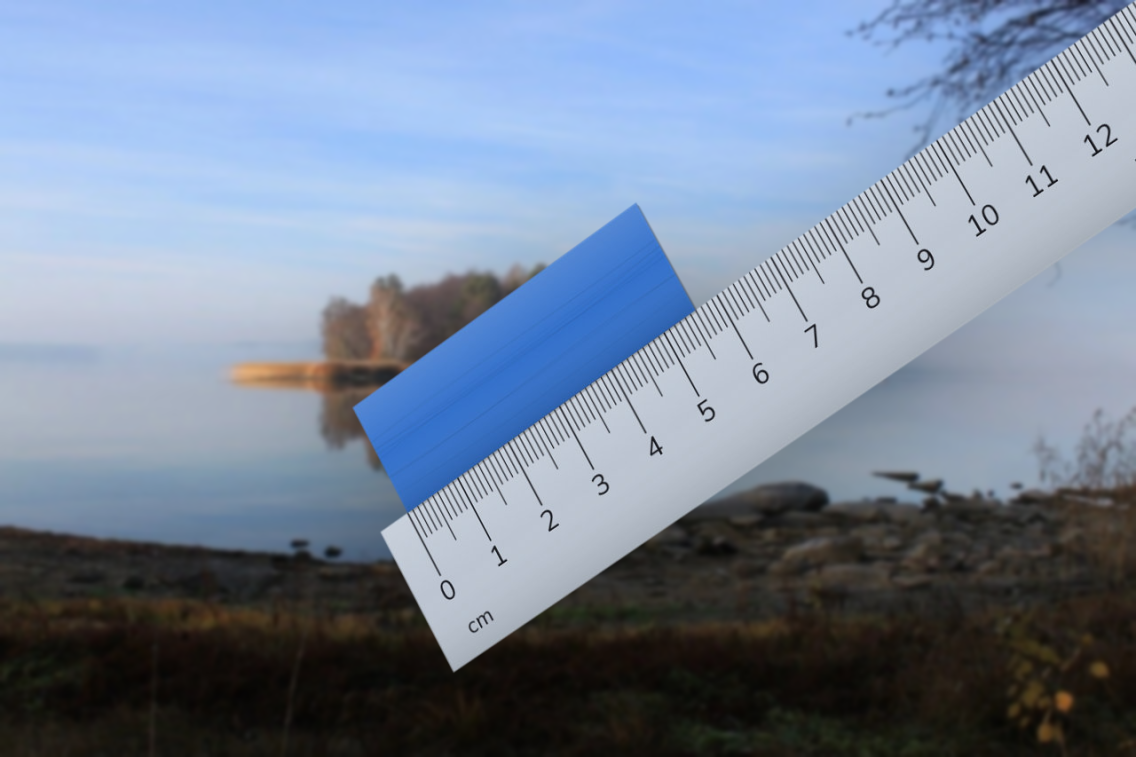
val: 5.6cm
